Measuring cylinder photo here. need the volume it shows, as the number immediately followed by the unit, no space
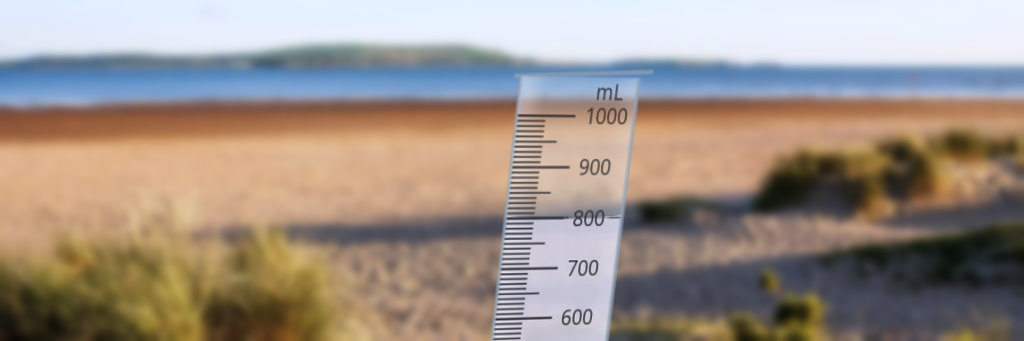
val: 800mL
